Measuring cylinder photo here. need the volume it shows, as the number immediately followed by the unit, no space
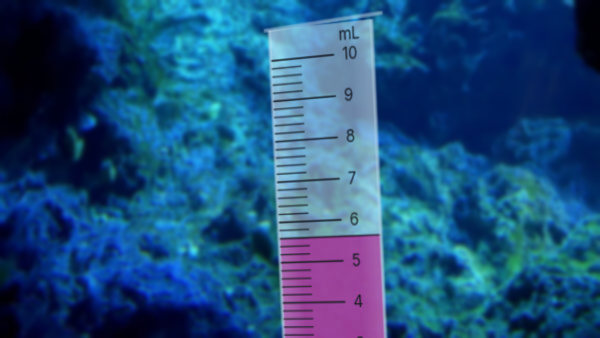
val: 5.6mL
